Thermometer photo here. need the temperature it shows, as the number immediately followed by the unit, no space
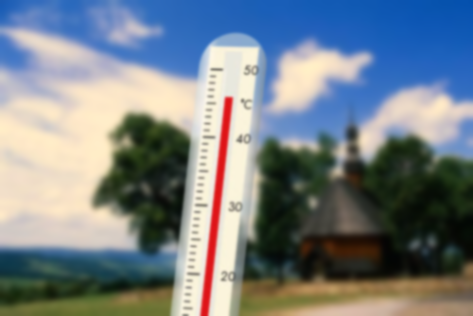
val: 46°C
